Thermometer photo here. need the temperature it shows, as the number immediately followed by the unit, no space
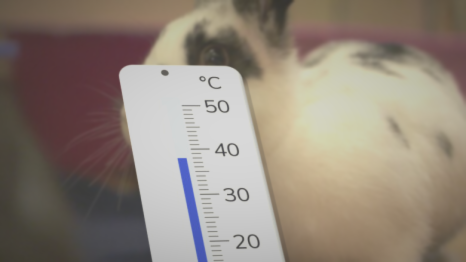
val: 38°C
